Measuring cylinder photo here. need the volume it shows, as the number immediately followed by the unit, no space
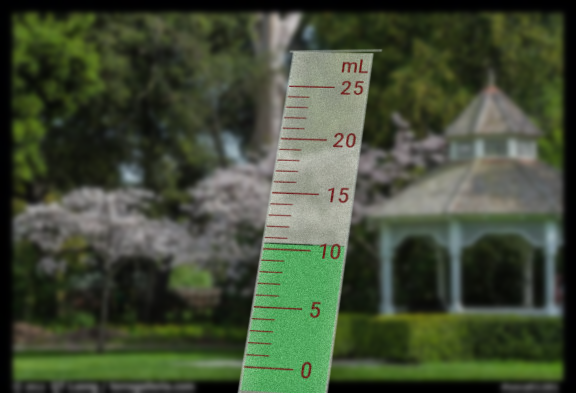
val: 10.5mL
